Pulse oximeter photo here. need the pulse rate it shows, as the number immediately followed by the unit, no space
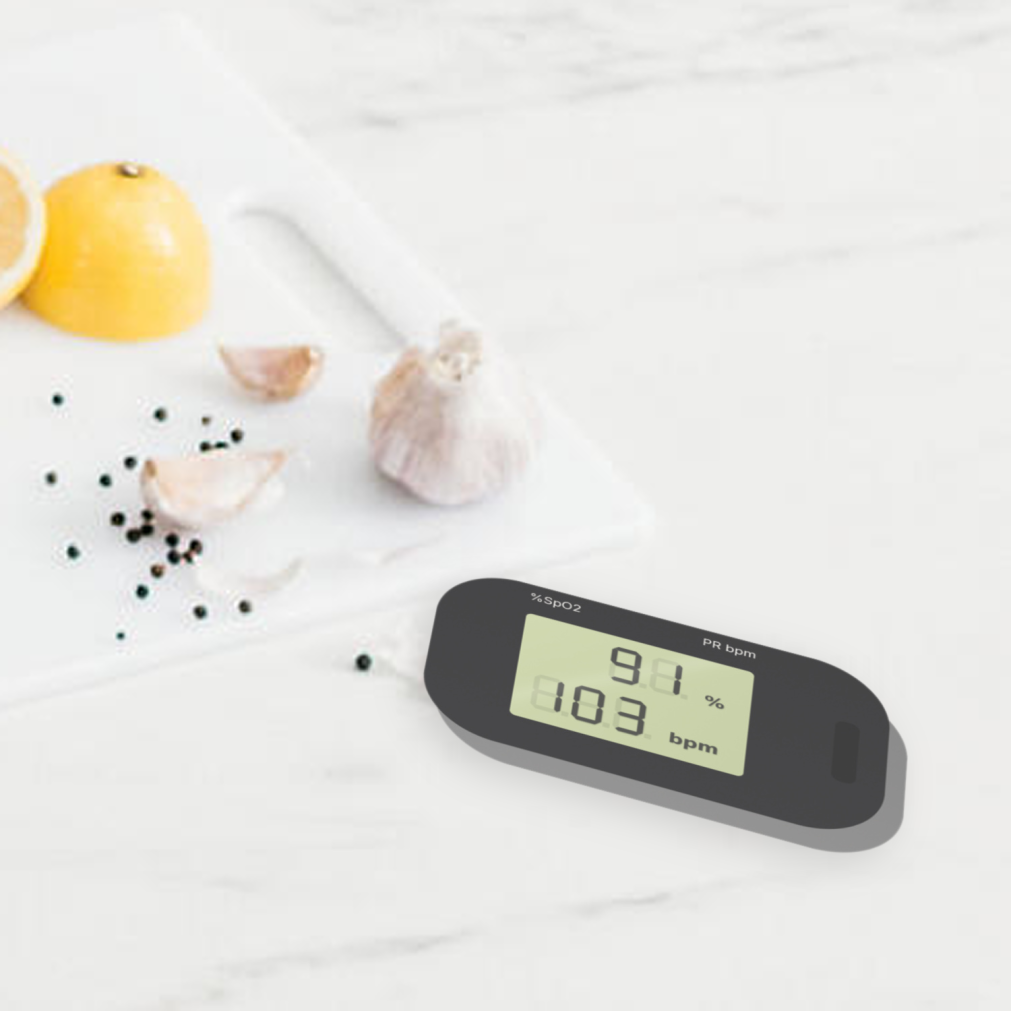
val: 103bpm
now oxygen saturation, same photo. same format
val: 91%
